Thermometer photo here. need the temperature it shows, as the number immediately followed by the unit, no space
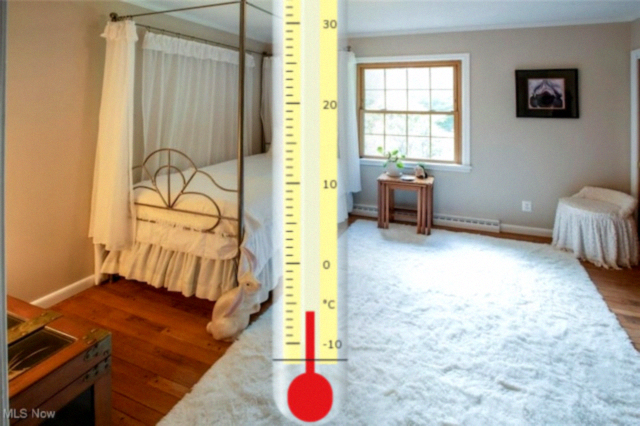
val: -6°C
